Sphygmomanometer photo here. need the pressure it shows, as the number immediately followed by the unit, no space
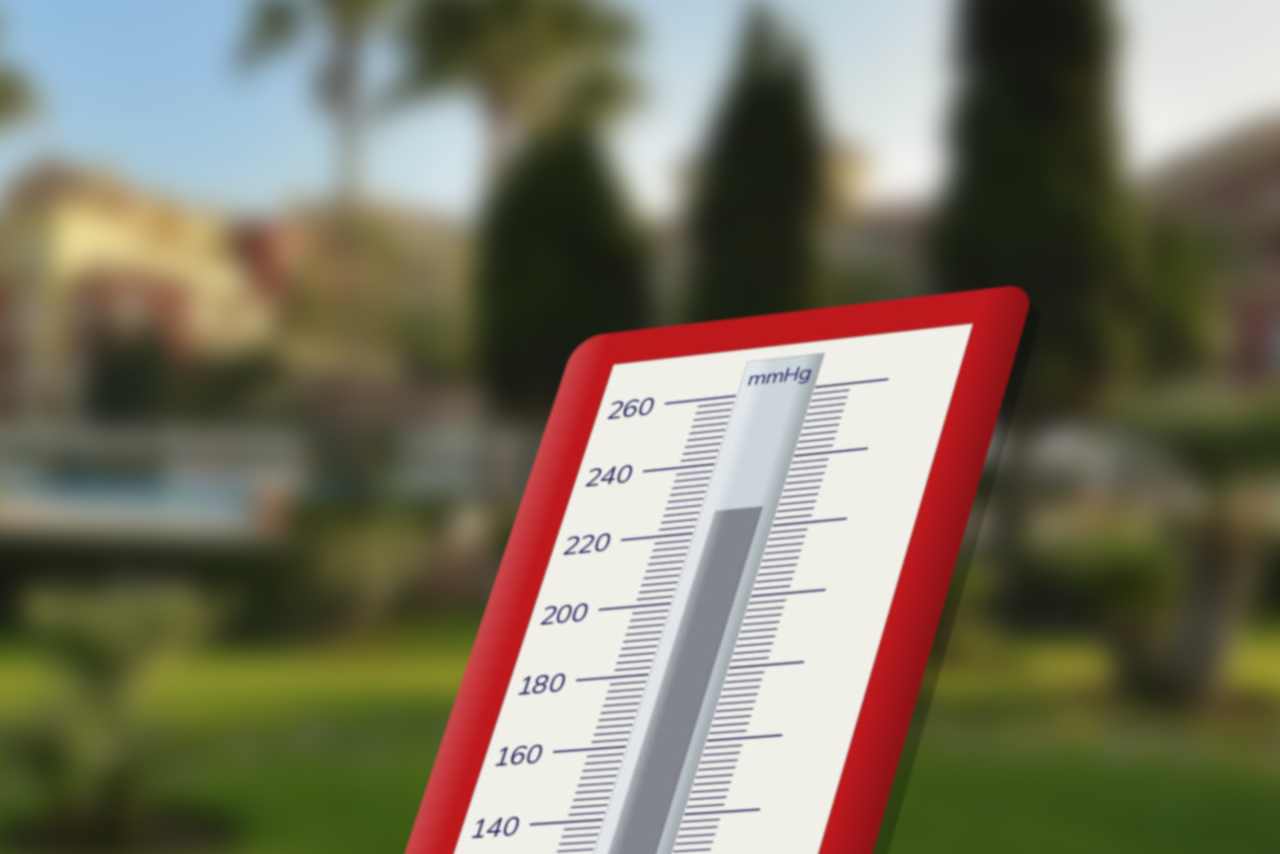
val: 226mmHg
